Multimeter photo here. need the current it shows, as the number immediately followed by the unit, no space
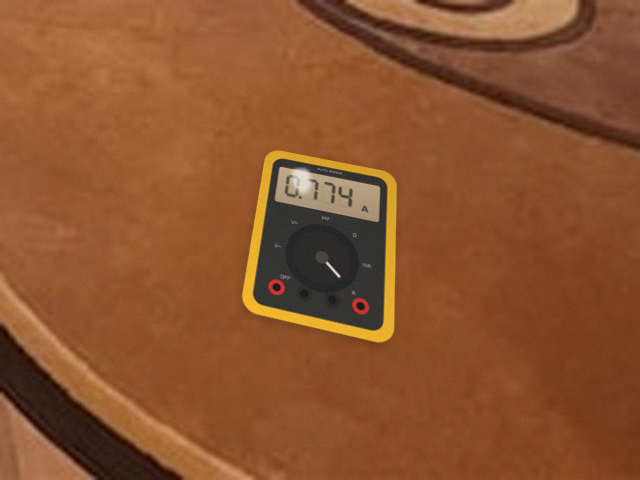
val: 0.774A
